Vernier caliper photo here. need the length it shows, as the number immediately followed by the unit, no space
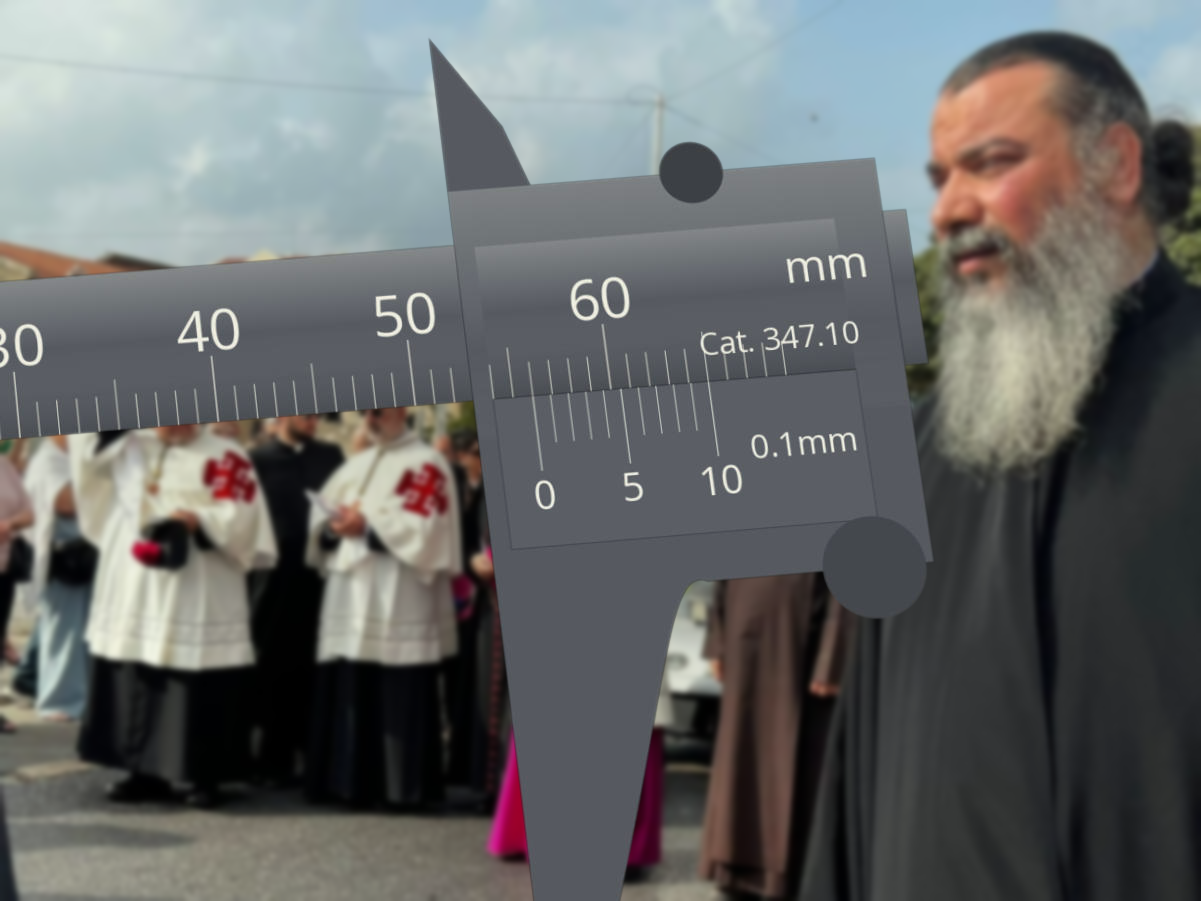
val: 56.0mm
